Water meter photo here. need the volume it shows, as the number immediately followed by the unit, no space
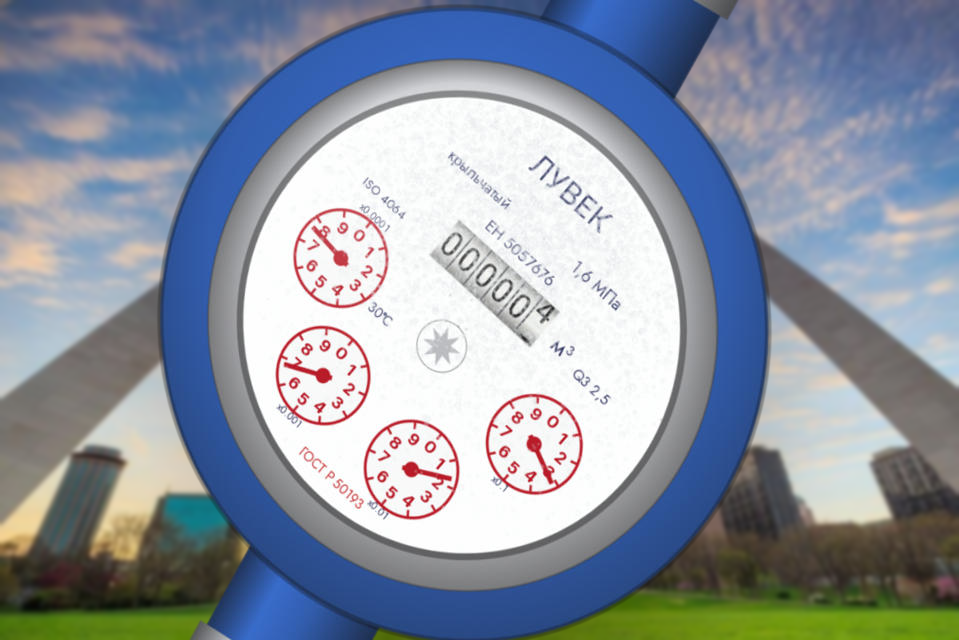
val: 4.3167m³
